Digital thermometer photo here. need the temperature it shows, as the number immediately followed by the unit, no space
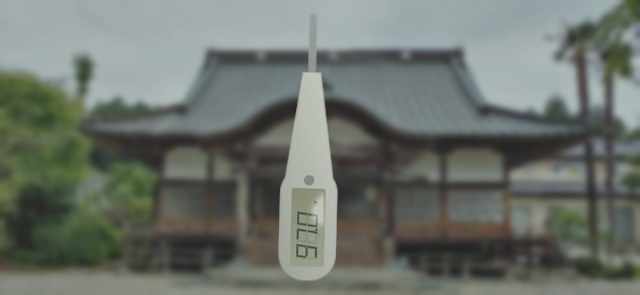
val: 97.0°F
